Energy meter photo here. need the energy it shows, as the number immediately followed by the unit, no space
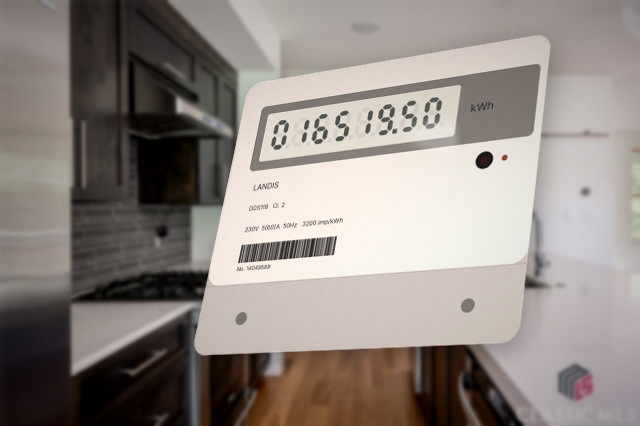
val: 16519.50kWh
